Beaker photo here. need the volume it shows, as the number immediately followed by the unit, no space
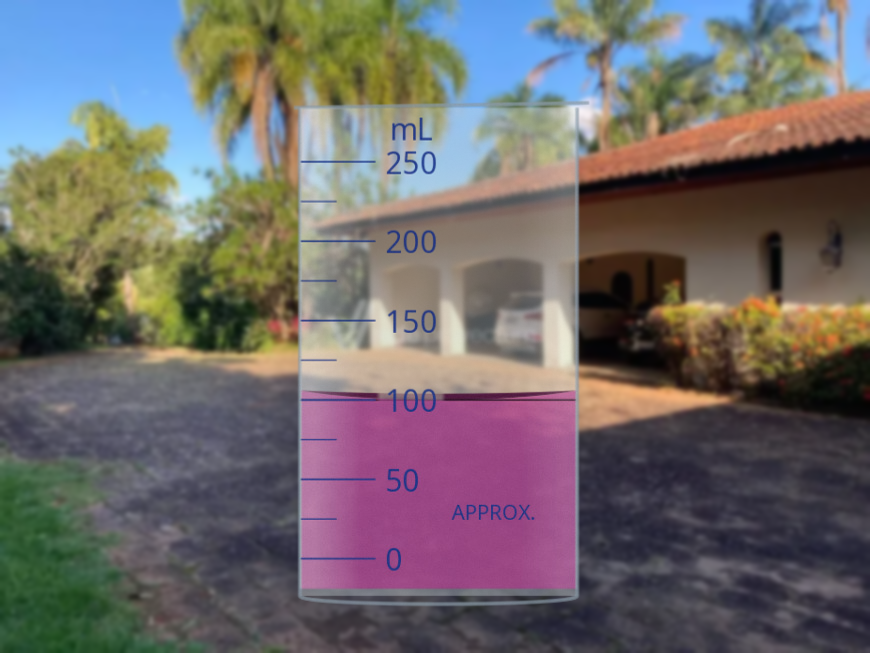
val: 100mL
